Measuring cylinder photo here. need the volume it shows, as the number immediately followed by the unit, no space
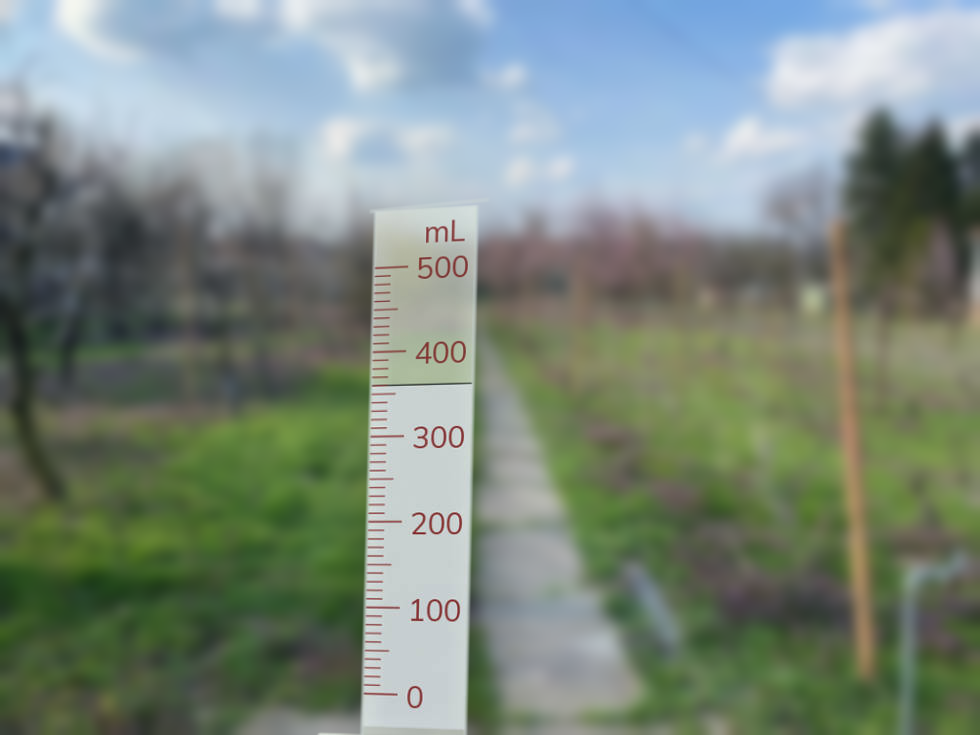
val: 360mL
